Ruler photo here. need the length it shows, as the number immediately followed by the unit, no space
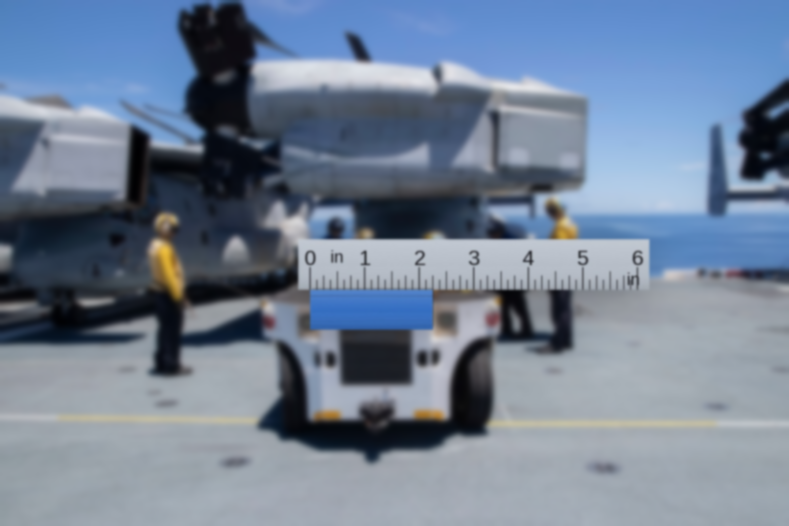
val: 2.25in
